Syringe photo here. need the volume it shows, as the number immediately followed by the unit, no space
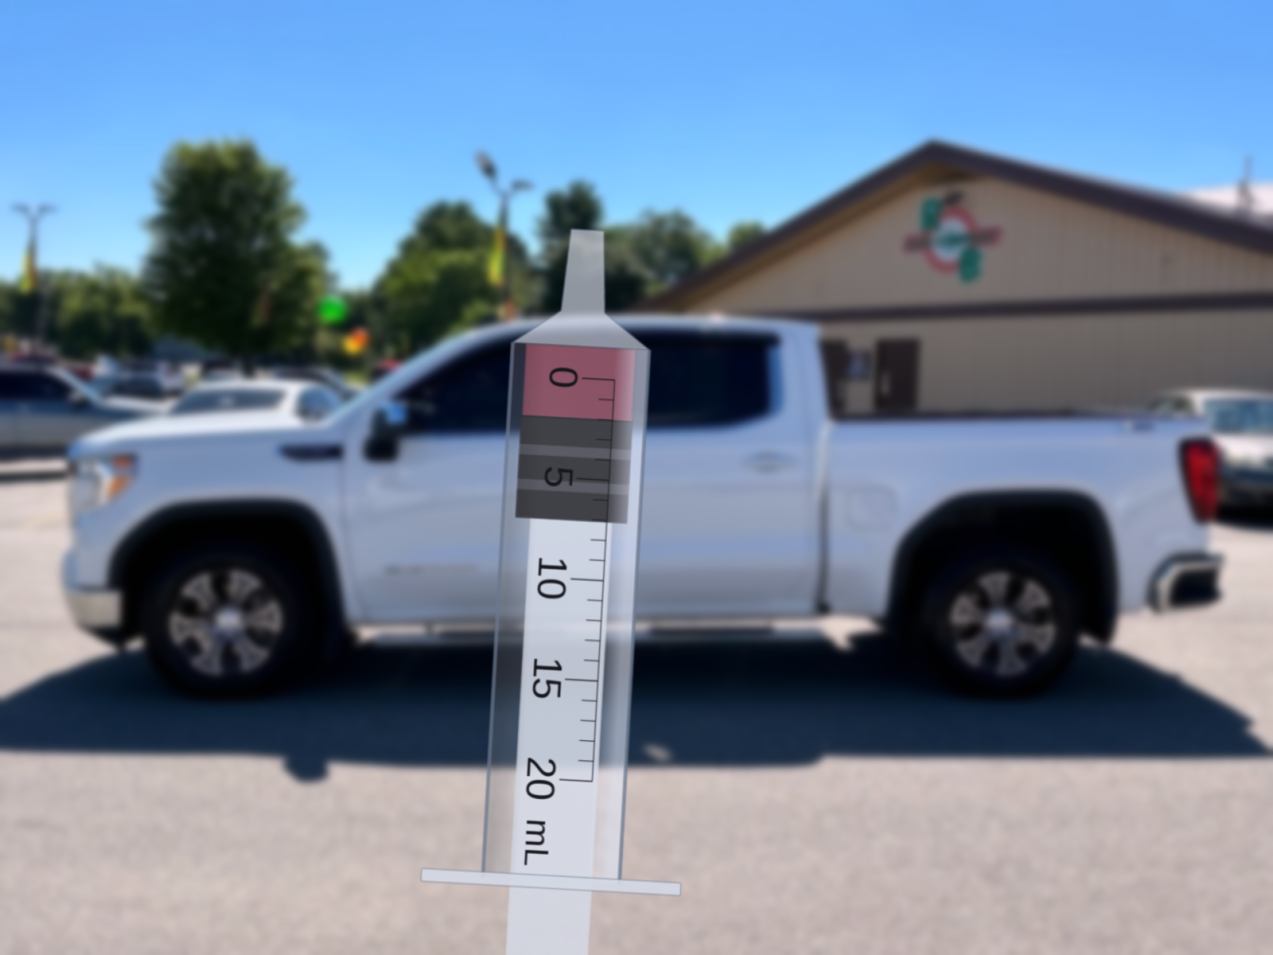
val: 2mL
